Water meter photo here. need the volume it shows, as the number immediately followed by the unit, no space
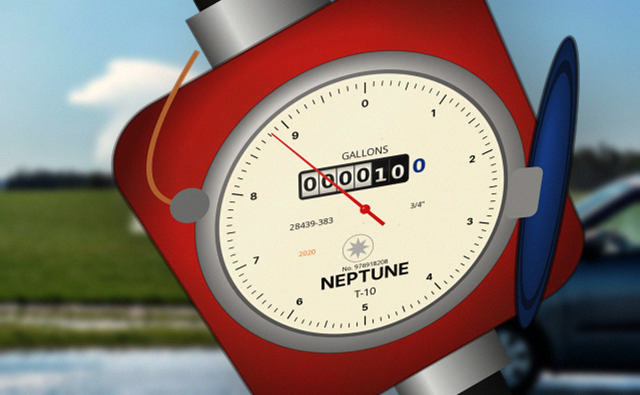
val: 98.8gal
